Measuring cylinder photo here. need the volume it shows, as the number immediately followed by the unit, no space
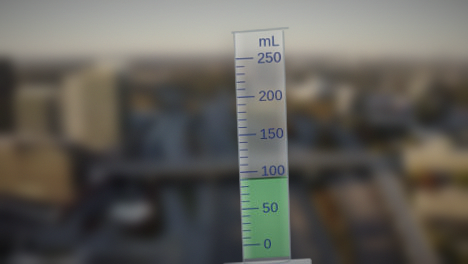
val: 90mL
